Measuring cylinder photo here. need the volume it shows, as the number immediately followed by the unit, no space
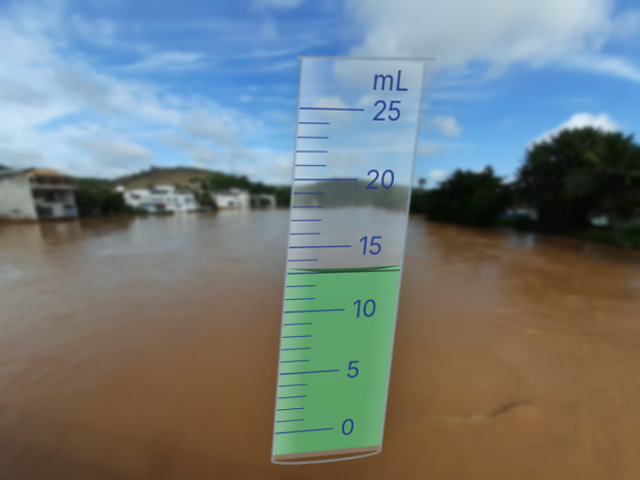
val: 13mL
